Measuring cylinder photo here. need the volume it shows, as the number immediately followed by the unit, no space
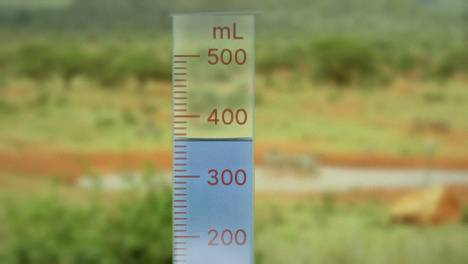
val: 360mL
